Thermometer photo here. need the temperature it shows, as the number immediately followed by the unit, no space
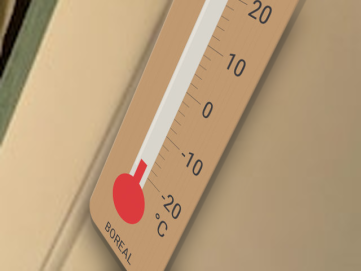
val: -18°C
